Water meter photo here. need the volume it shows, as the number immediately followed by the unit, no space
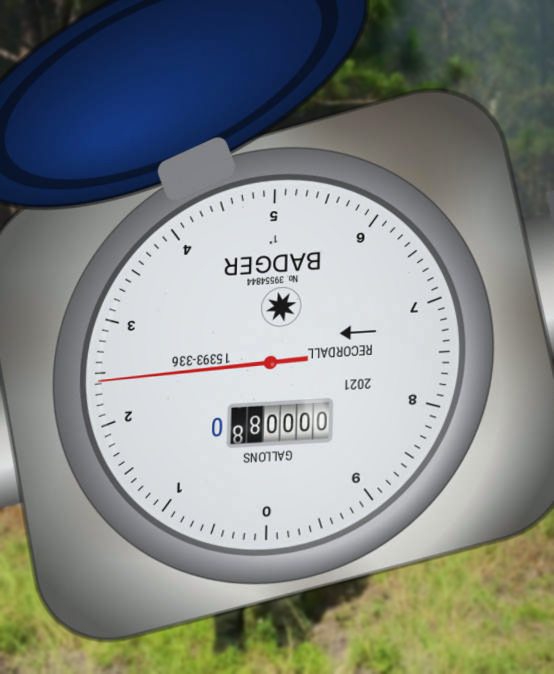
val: 882.4gal
